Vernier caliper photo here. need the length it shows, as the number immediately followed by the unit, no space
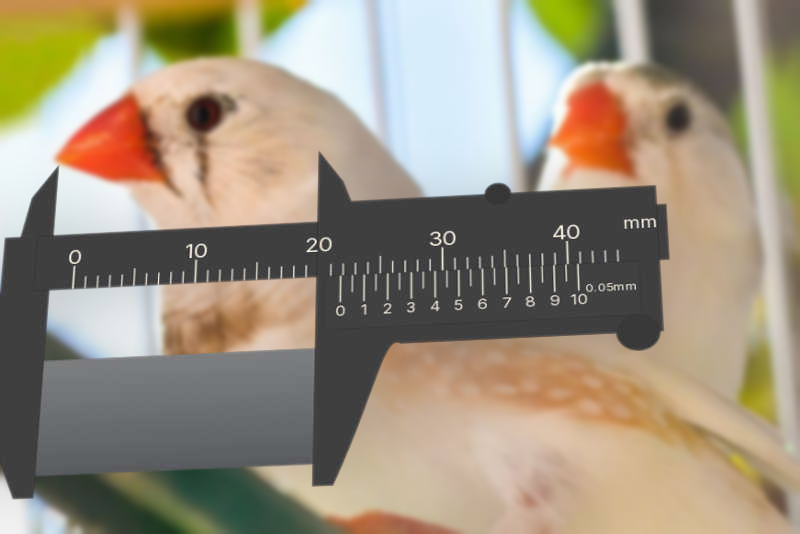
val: 21.8mm
